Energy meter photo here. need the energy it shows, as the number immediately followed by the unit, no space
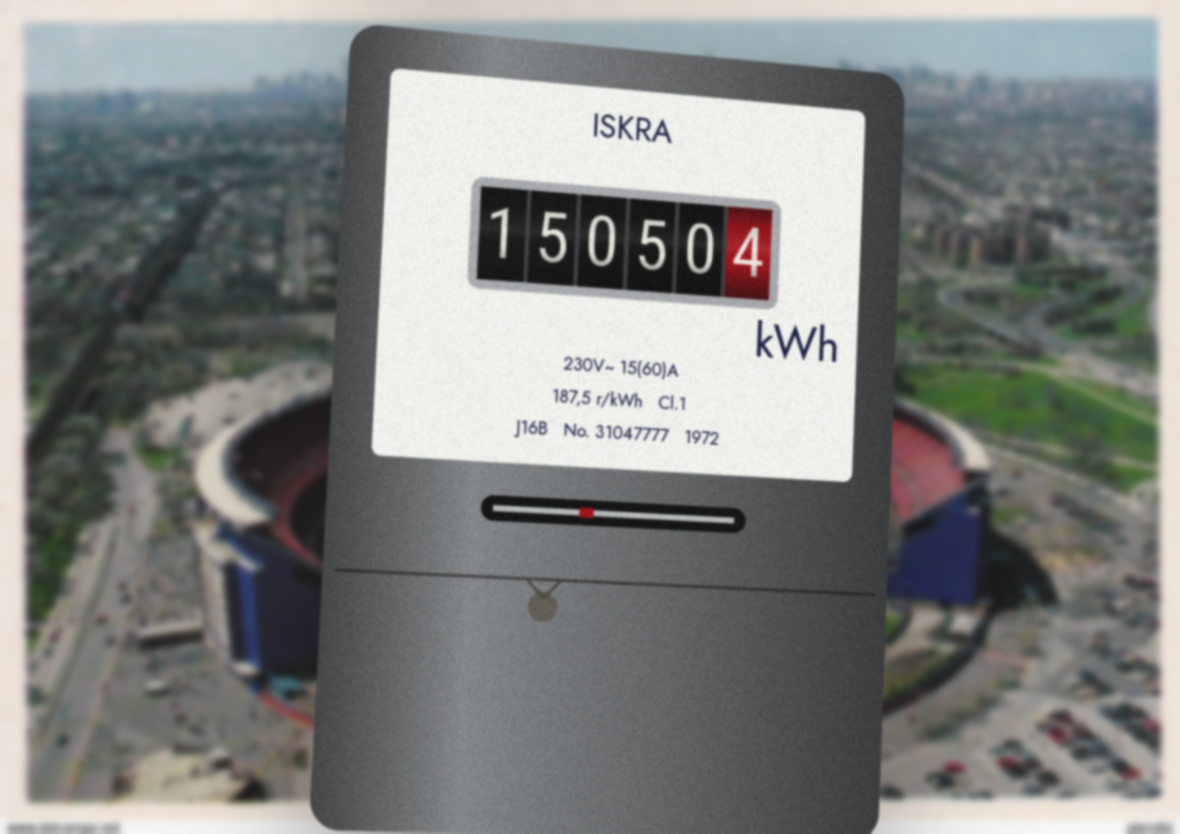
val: 15050.4kWh
